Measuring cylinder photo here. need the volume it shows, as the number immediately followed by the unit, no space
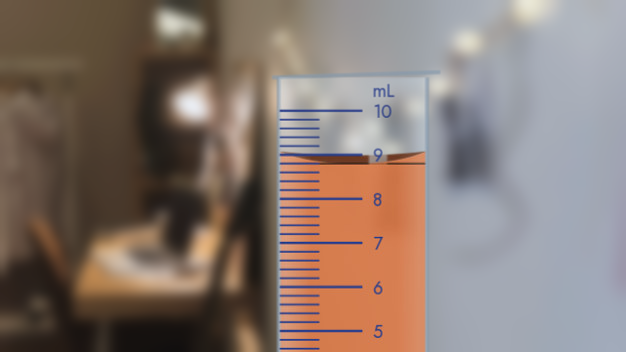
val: 8.8mL
